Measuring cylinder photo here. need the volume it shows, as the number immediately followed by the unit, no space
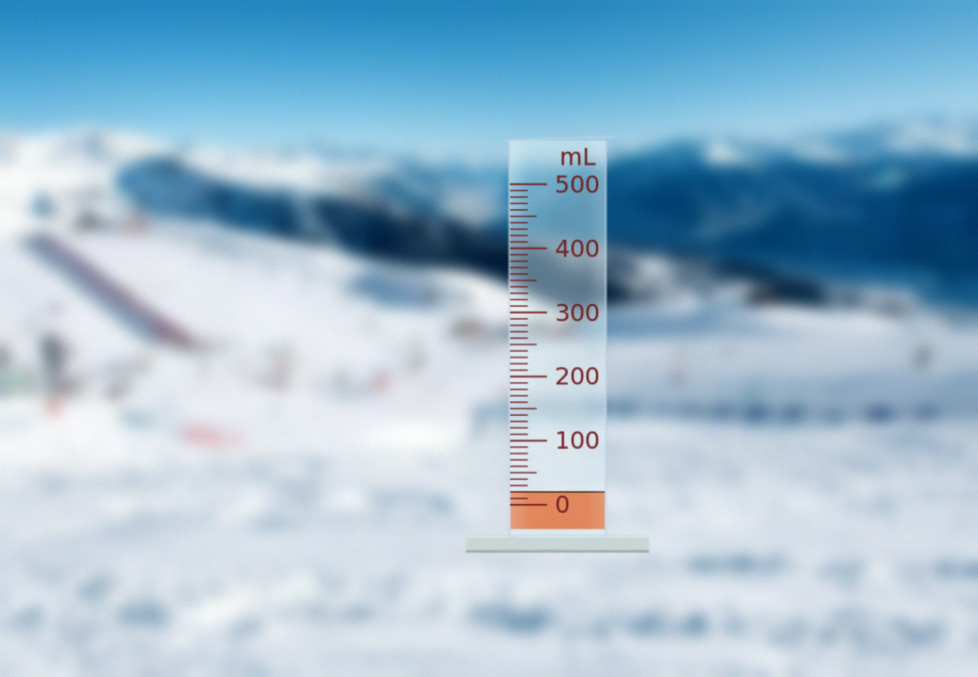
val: 20mL
